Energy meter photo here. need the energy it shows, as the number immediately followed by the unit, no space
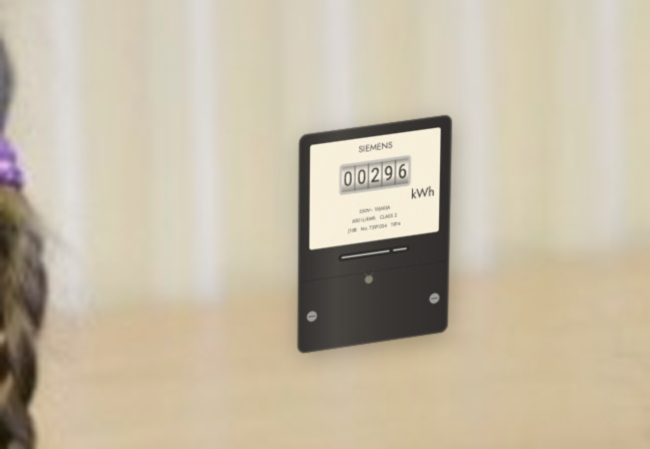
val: 296kWh
